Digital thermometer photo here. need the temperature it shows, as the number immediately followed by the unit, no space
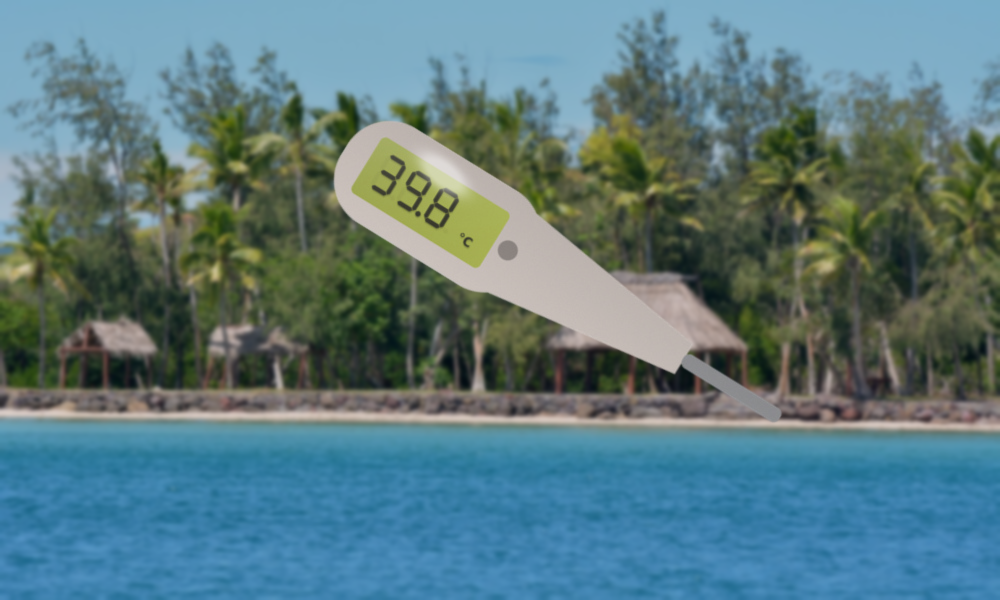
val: 39.8°C
